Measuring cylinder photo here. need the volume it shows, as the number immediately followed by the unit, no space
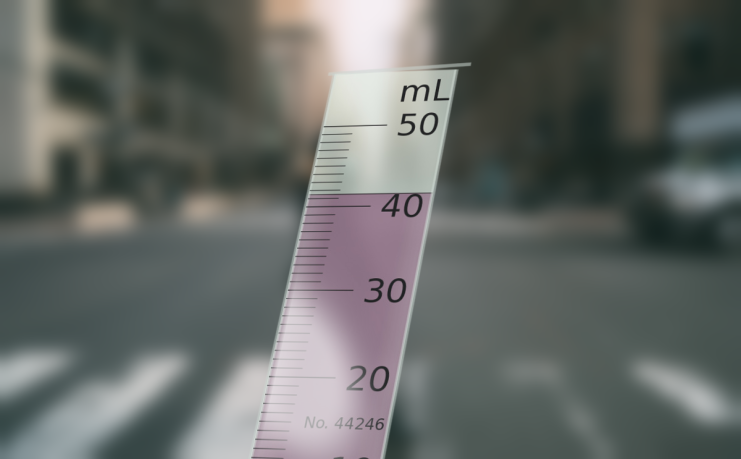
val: 41.5mL
